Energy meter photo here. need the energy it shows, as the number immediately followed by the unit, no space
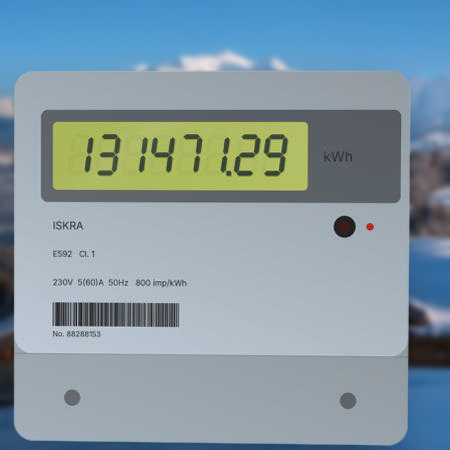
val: 131471.29kWh
